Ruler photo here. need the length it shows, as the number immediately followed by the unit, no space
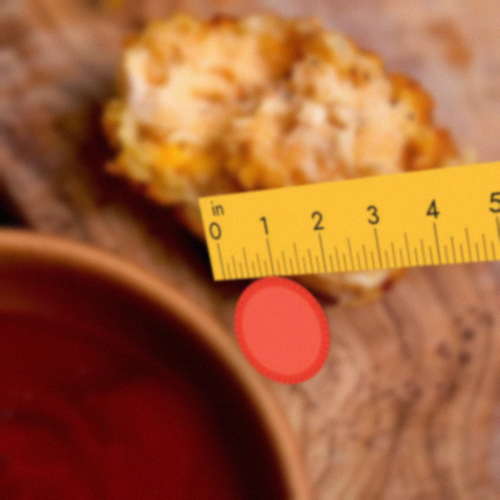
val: 1.875in
